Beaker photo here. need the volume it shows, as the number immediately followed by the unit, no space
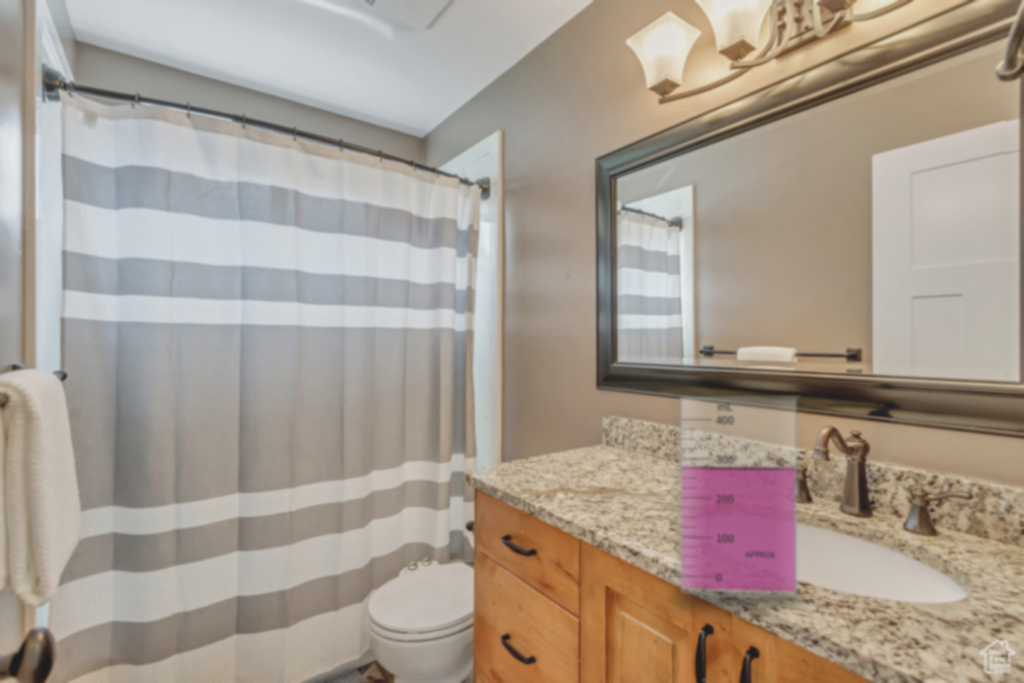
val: 275mL
